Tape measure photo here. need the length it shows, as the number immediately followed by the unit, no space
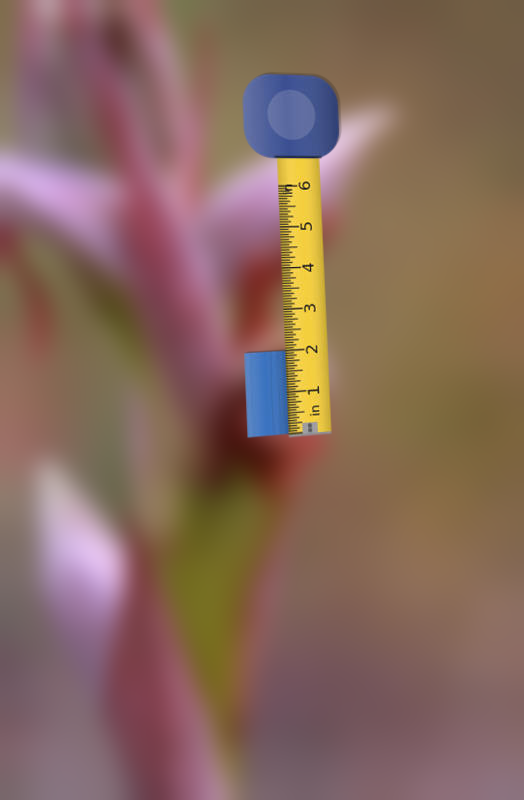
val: 2in
